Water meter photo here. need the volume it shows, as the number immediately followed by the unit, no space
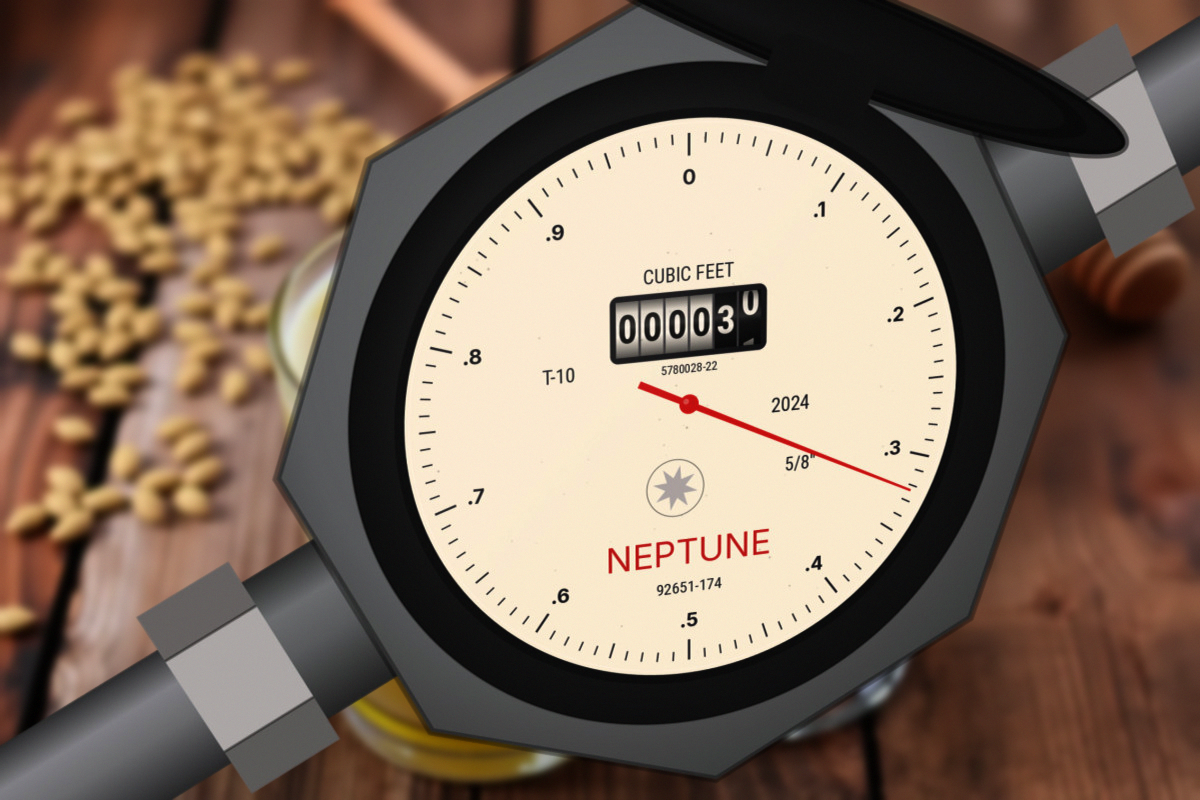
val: 30.32ft³
